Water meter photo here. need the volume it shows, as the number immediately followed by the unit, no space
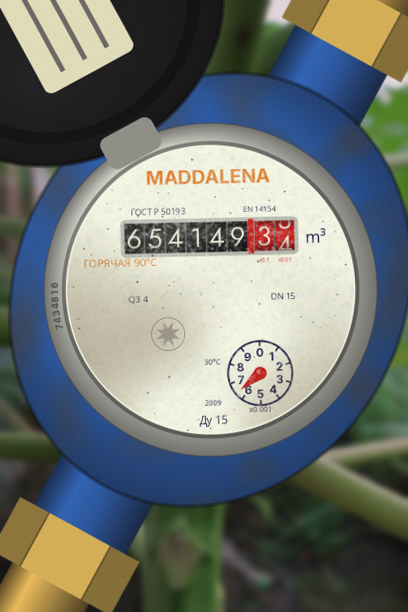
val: 654149.336m³
